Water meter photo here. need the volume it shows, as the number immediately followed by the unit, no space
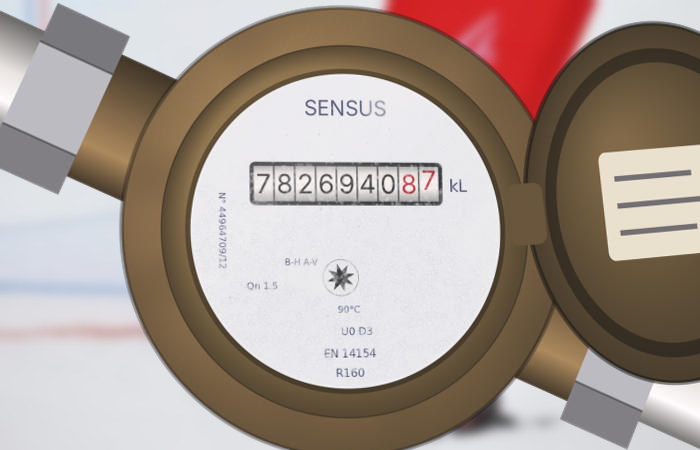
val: 7826940.87kL
